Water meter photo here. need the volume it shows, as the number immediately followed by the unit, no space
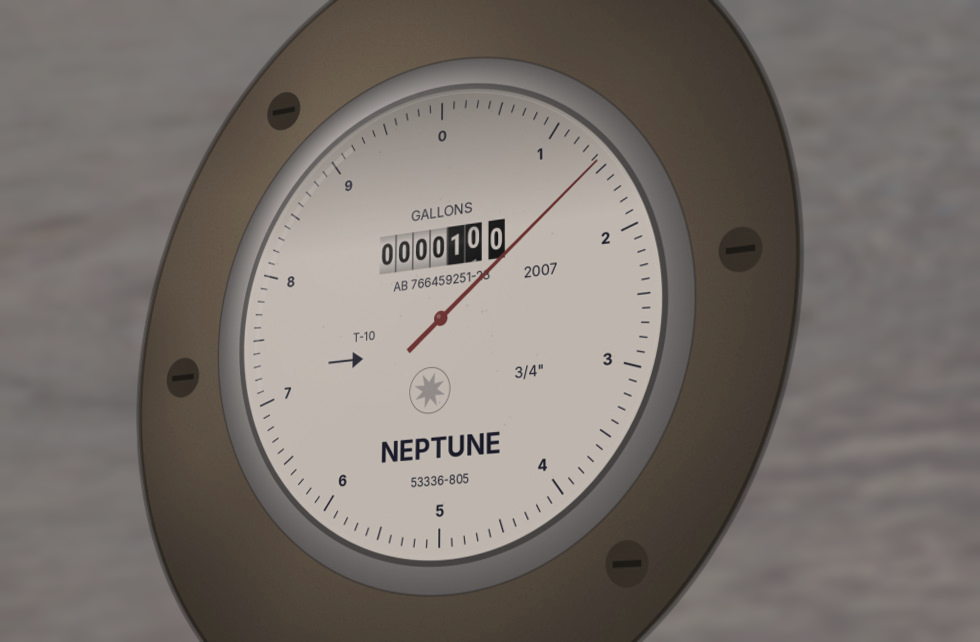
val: 101.4gal
